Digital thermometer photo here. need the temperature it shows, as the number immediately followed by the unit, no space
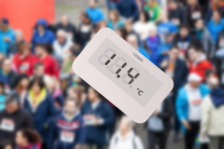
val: 11.4°C
